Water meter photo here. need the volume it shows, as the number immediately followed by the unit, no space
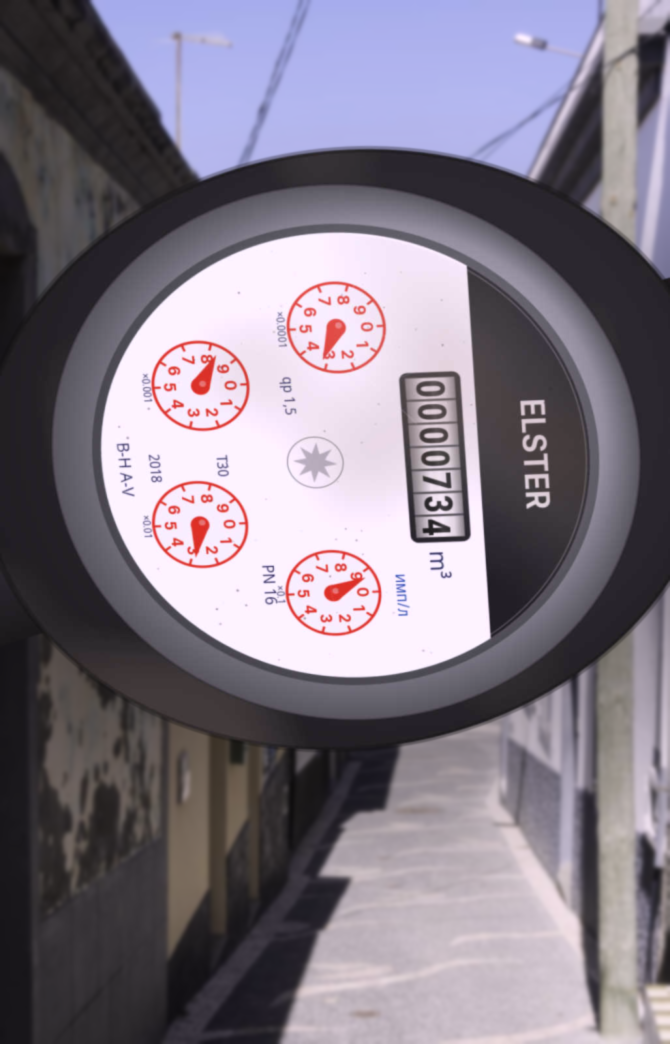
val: 733.9283m³
